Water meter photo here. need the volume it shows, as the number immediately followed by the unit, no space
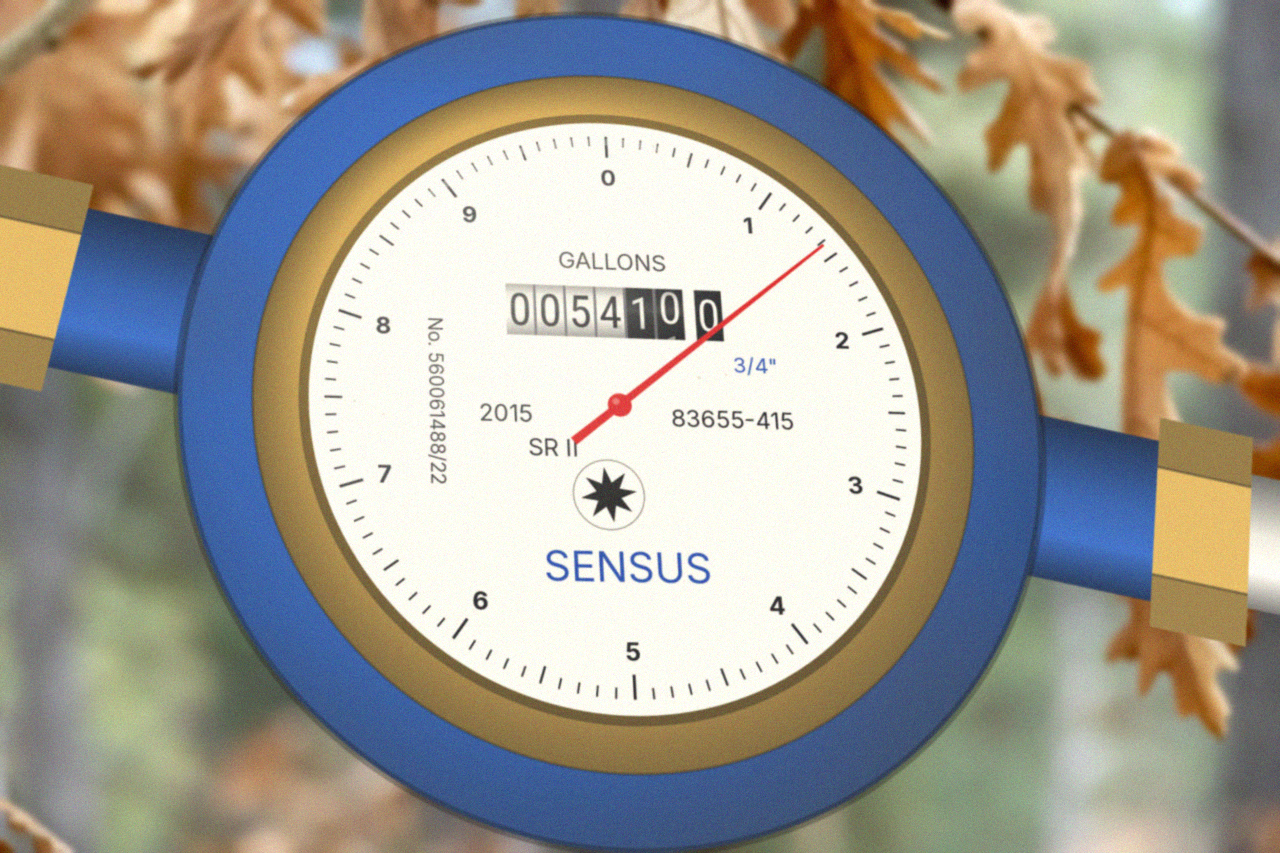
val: 54101.4gal
